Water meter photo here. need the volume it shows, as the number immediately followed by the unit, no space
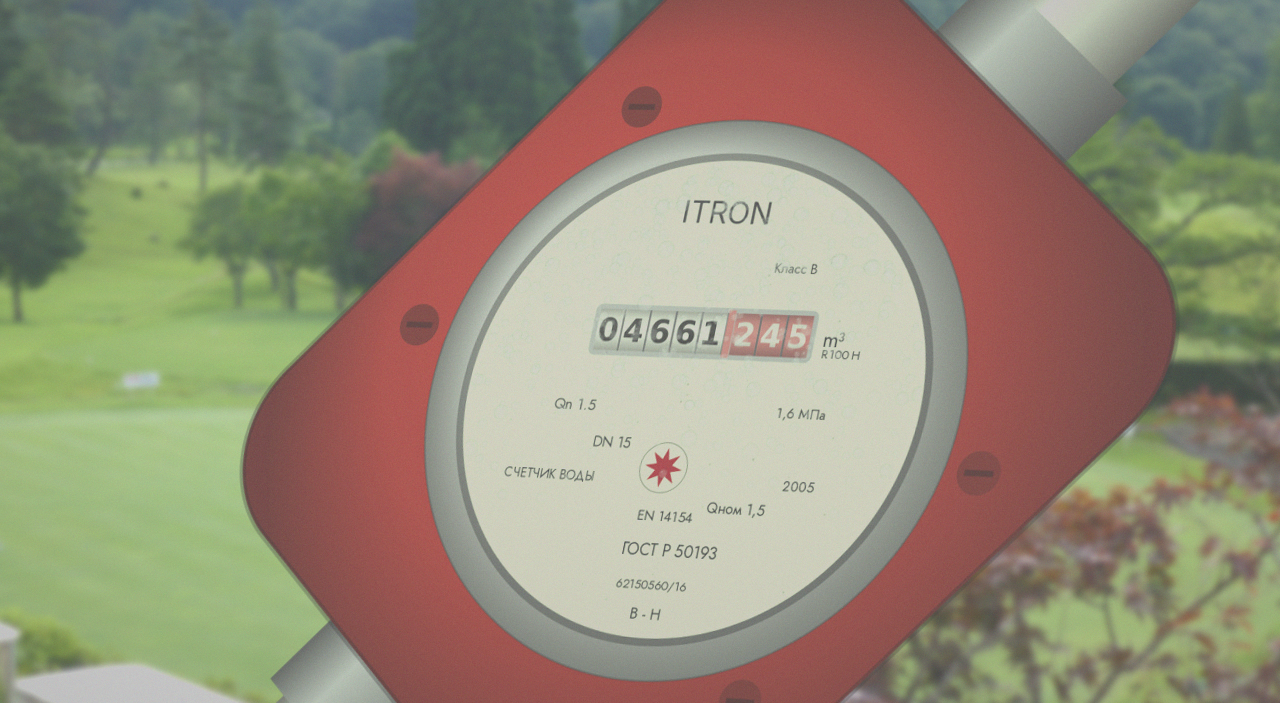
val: 4661.245m³
